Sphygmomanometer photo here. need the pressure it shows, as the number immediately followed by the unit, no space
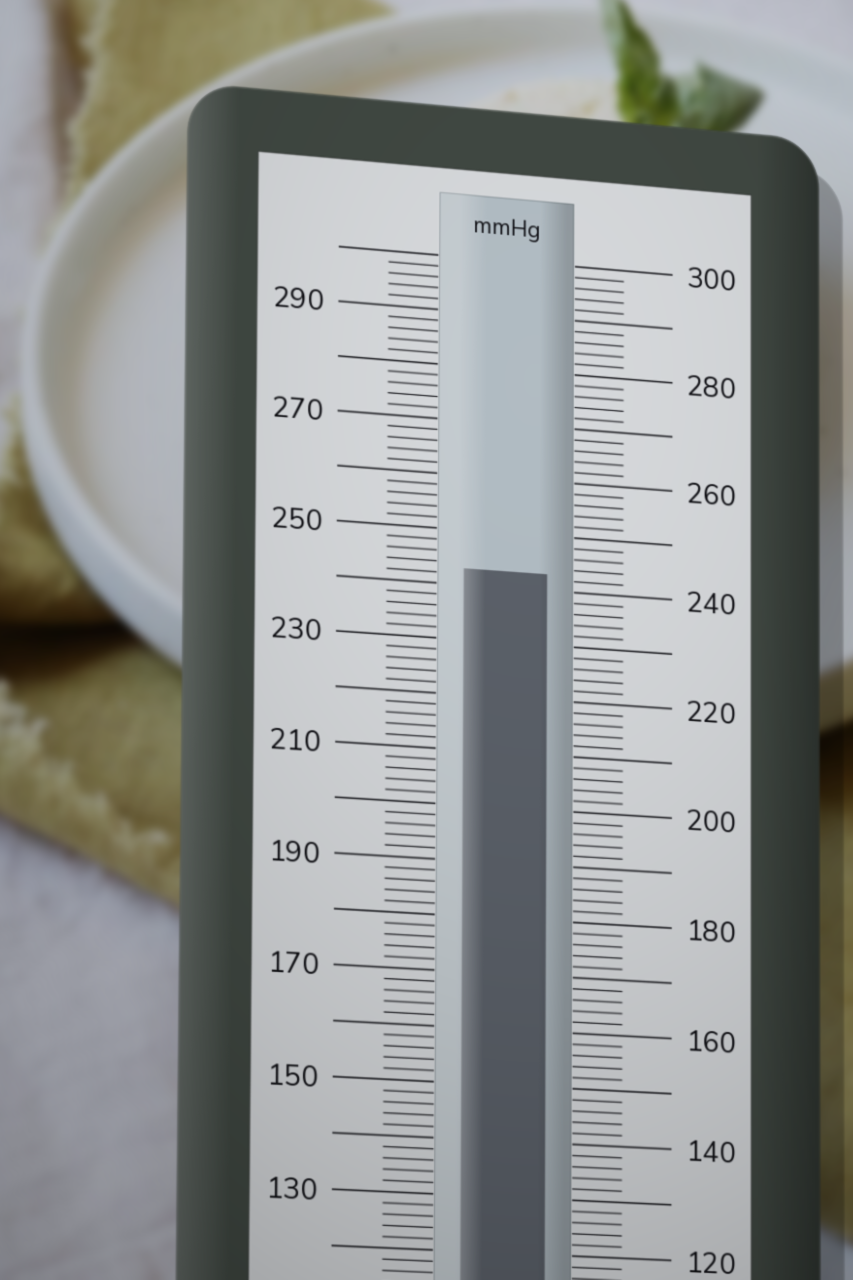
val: 243mmHg
